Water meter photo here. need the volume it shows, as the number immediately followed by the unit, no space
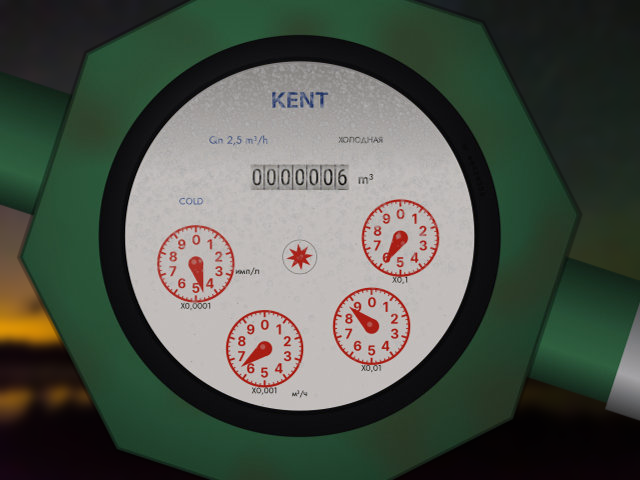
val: 6.5864m³
